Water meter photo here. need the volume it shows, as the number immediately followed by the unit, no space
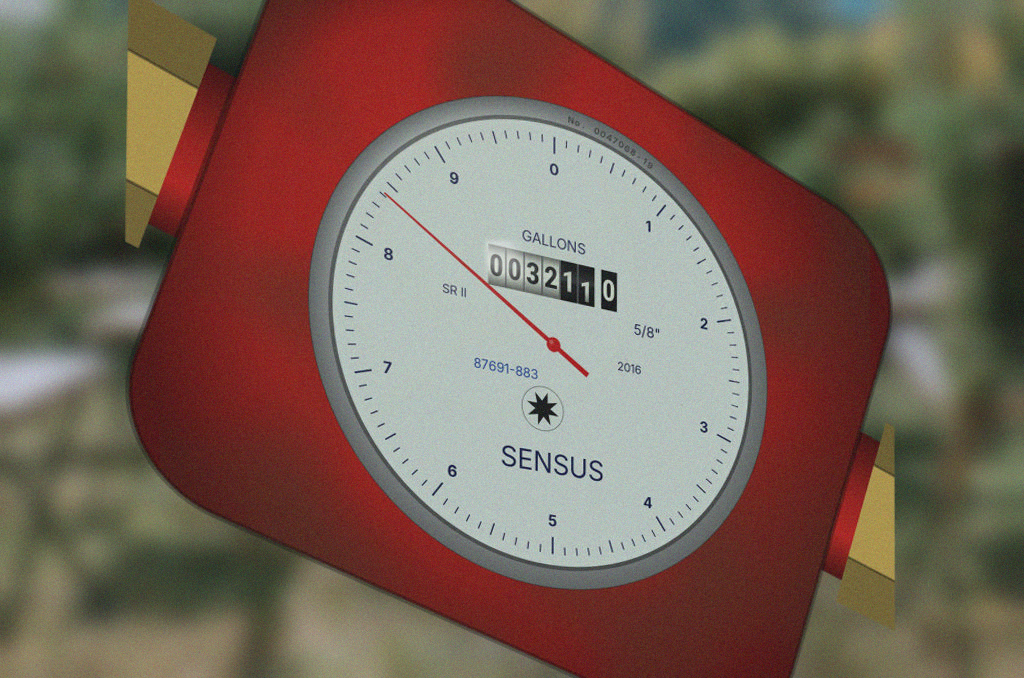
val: 32108.4gal
